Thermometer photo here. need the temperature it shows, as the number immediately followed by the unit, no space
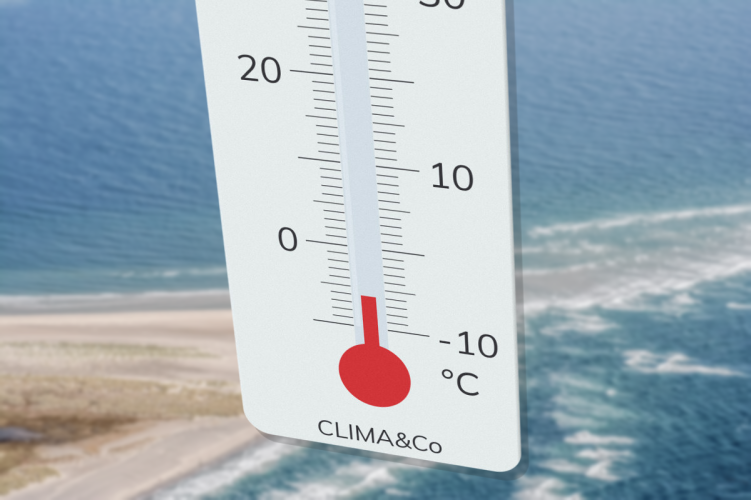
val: -6°C
